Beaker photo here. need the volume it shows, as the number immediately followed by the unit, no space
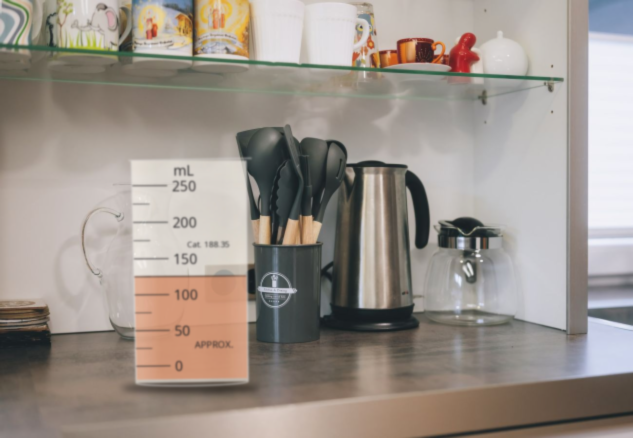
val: 125mL
